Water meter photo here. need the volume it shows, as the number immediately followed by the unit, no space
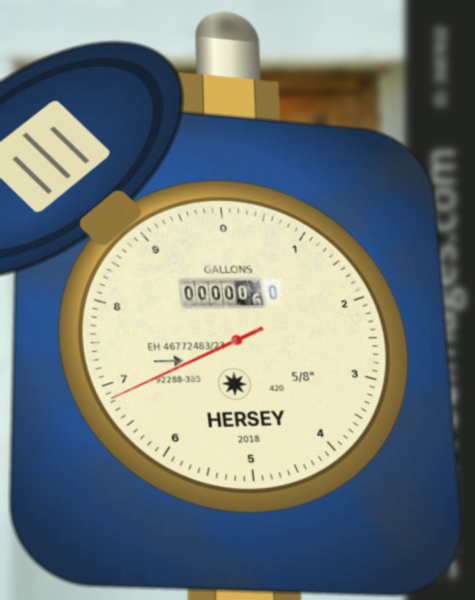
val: 56.8gal
